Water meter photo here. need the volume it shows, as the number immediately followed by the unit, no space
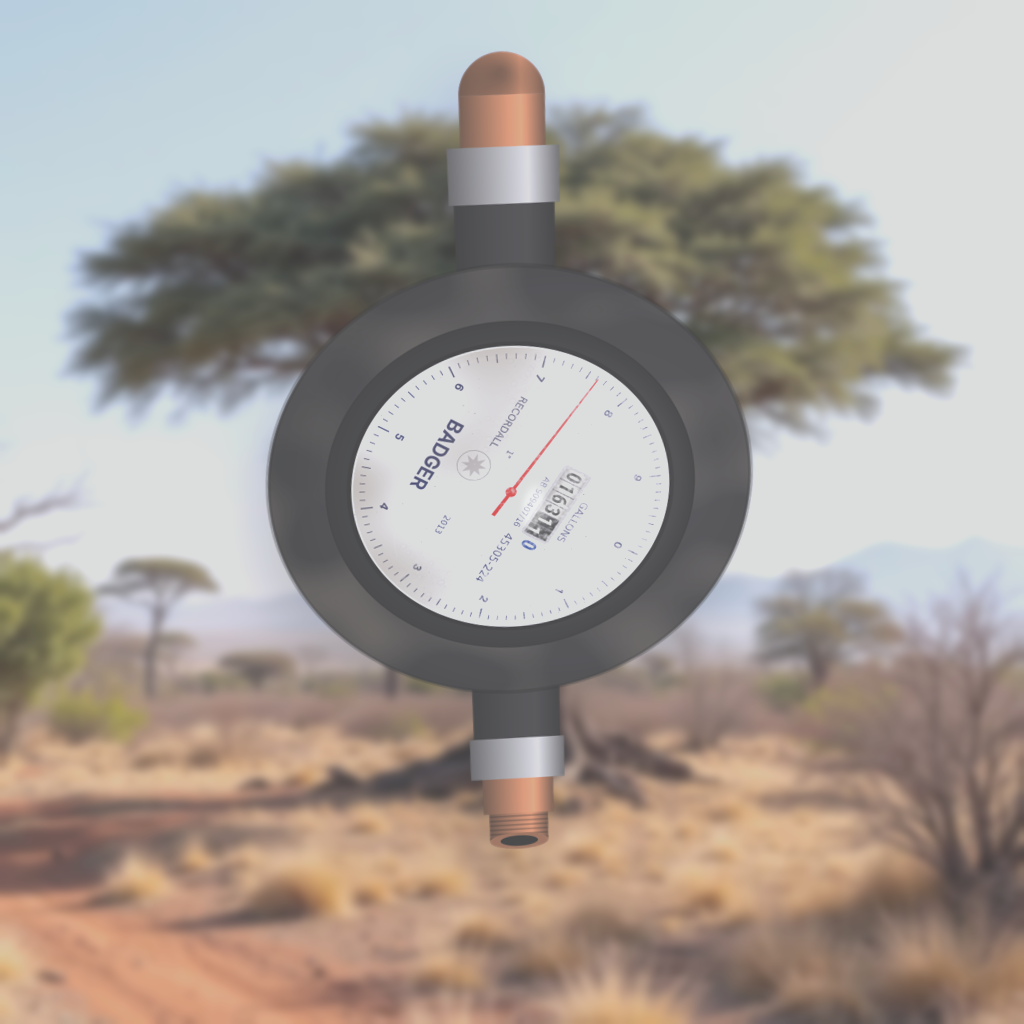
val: 163107.6gal
